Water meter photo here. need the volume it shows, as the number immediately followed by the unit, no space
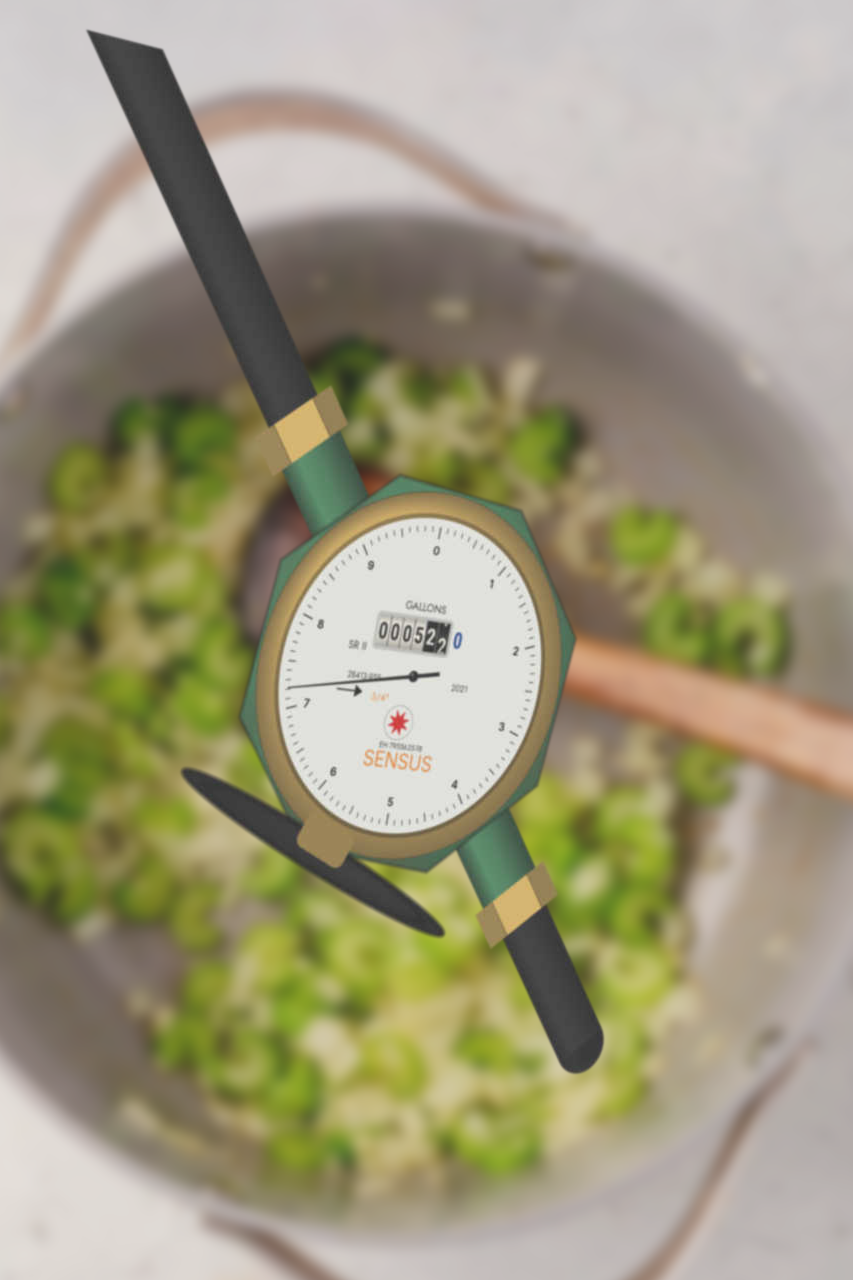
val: 5217.2gal
